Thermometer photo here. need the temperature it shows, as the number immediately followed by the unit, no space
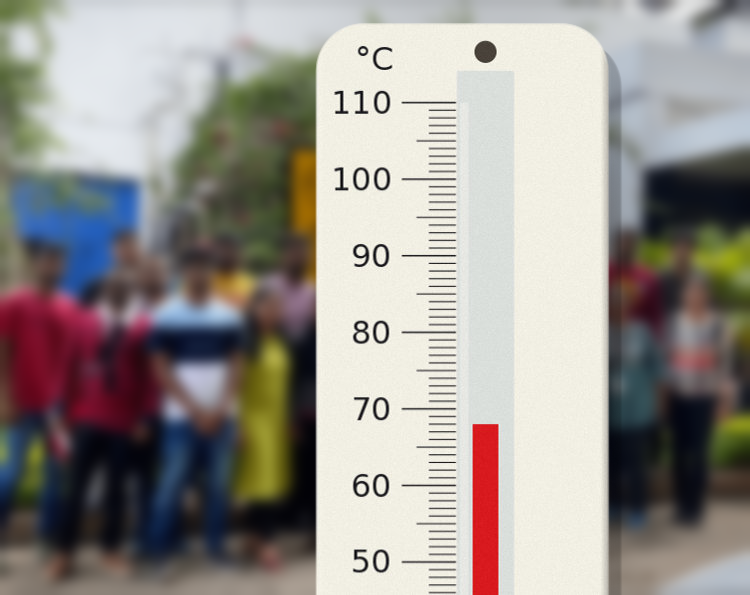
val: 68°C
